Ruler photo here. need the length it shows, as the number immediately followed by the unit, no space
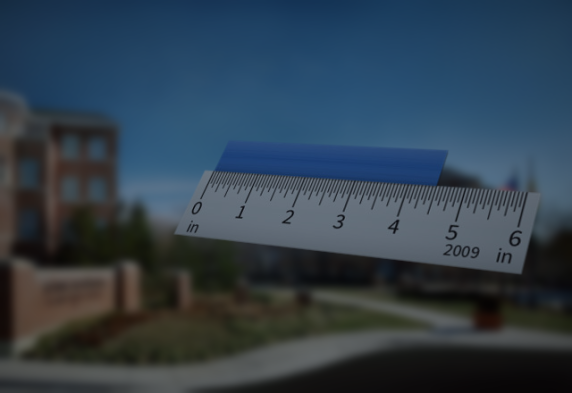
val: 4.5in
